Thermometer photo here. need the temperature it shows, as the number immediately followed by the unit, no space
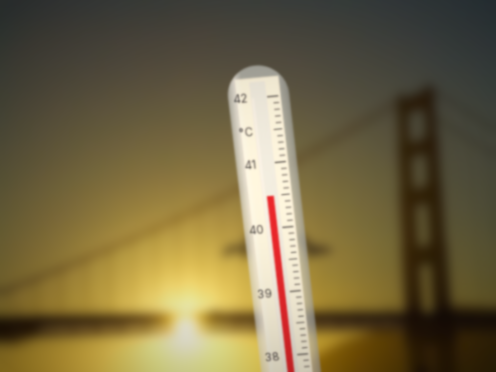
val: 40.5°C
